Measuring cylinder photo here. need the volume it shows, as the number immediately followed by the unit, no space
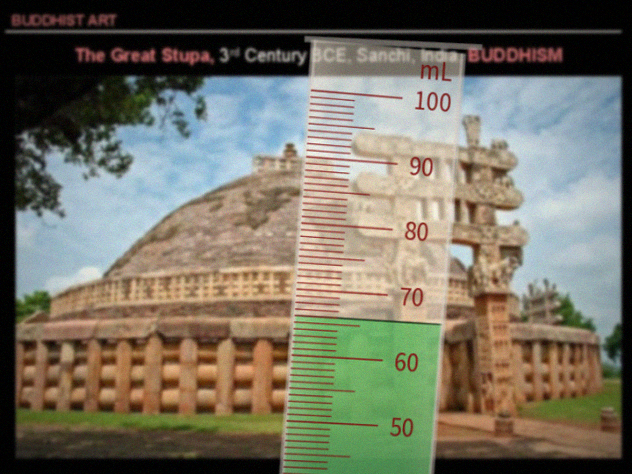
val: 66mL
